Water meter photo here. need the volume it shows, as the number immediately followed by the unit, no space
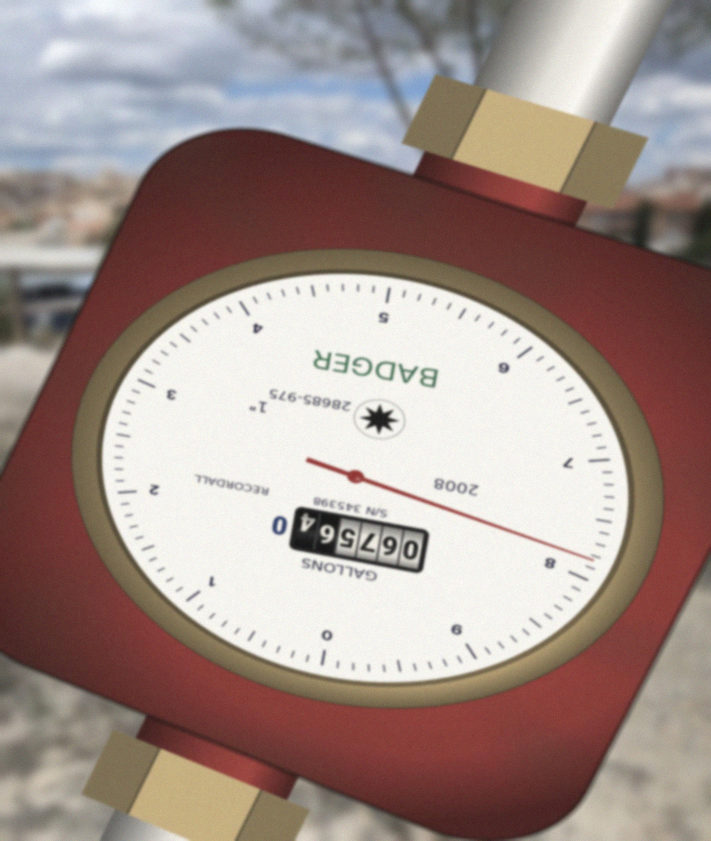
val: 675637.8gal
